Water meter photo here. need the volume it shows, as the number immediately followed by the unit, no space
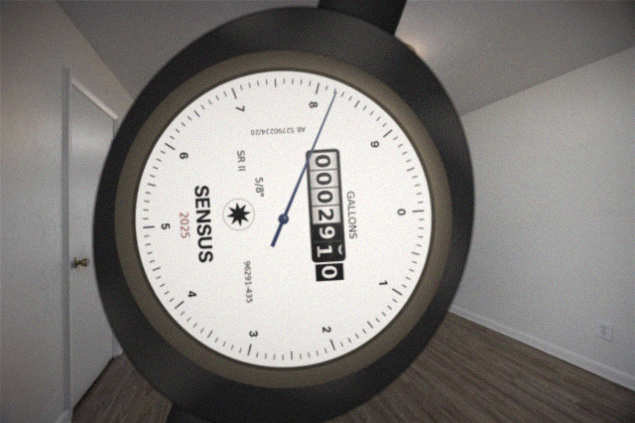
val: 2908.2gal
